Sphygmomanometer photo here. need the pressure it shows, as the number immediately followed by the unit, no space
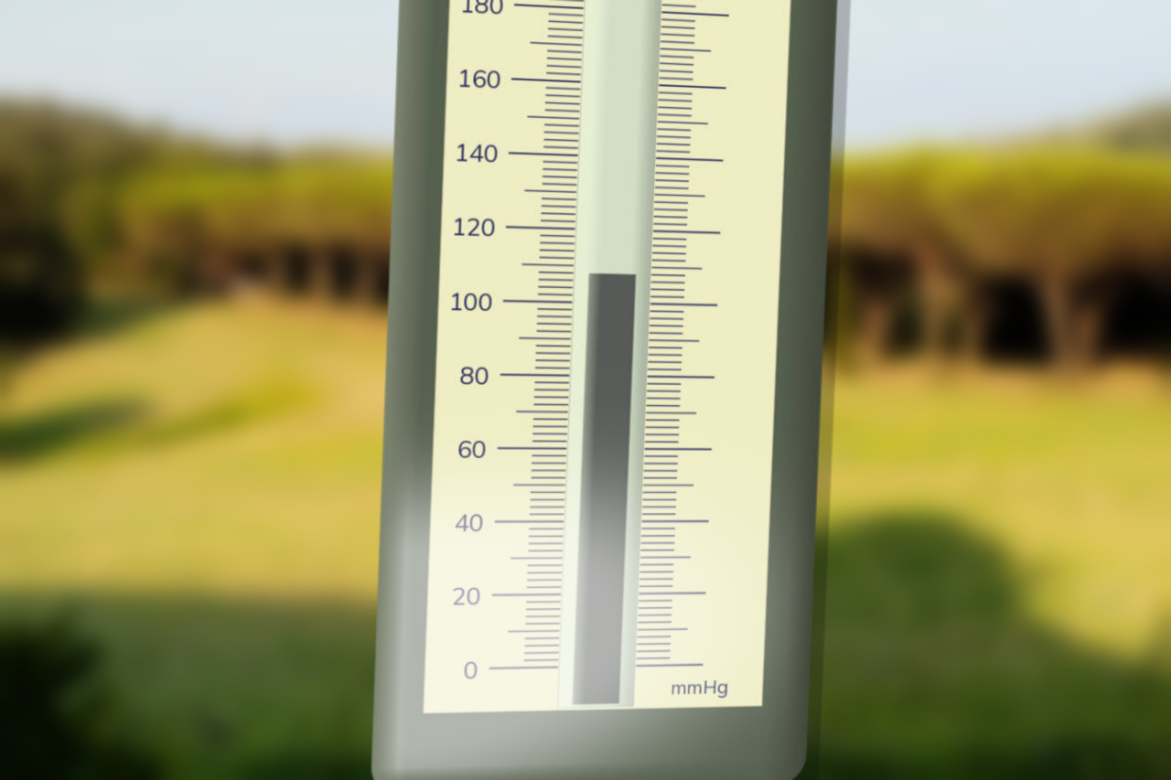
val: 108mmHg
